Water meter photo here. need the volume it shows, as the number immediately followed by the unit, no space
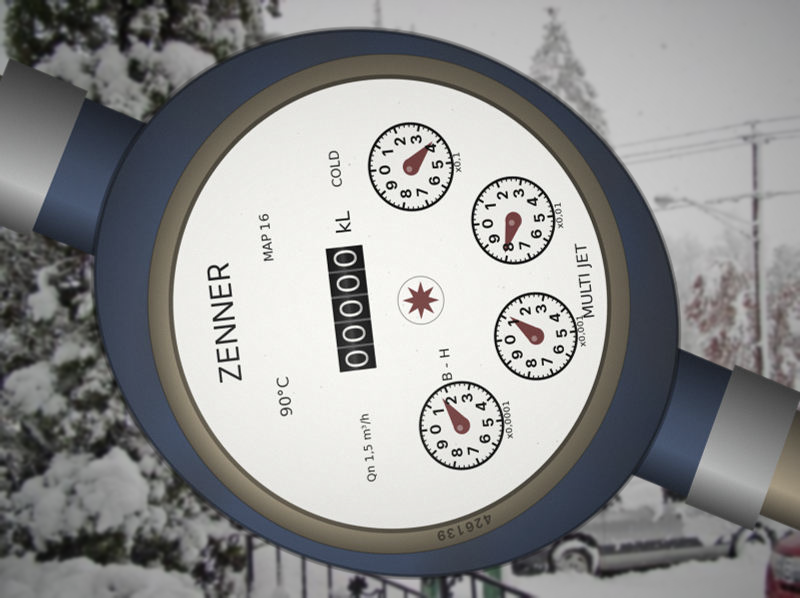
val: 0.3811kL
